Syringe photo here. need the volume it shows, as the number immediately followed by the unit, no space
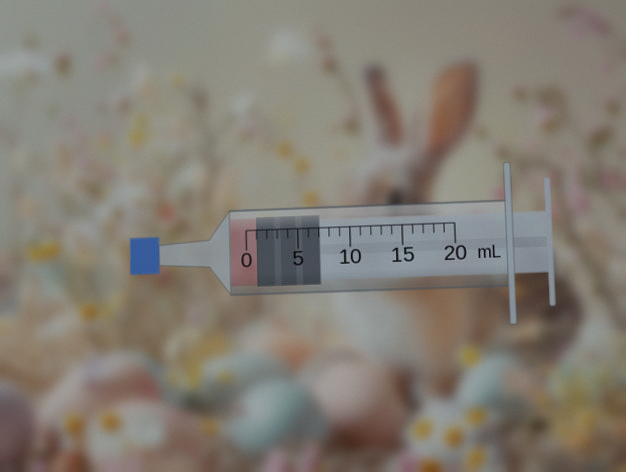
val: 1mL
